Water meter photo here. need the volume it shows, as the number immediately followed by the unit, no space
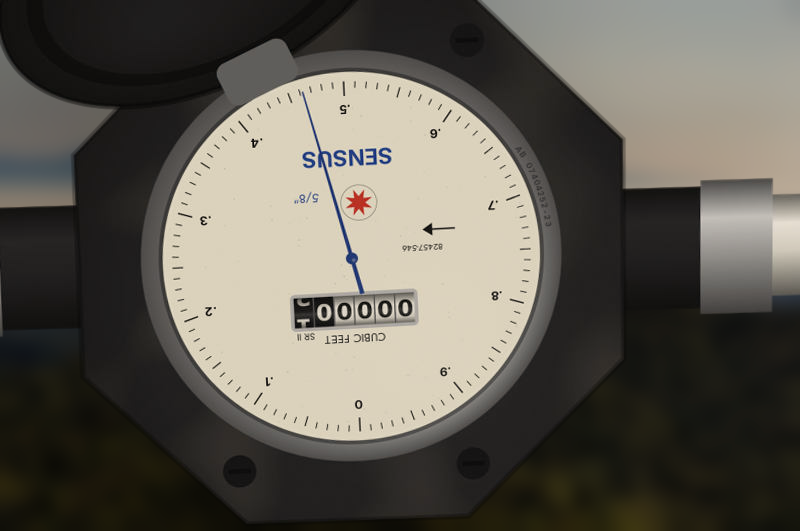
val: 1.46ft³
